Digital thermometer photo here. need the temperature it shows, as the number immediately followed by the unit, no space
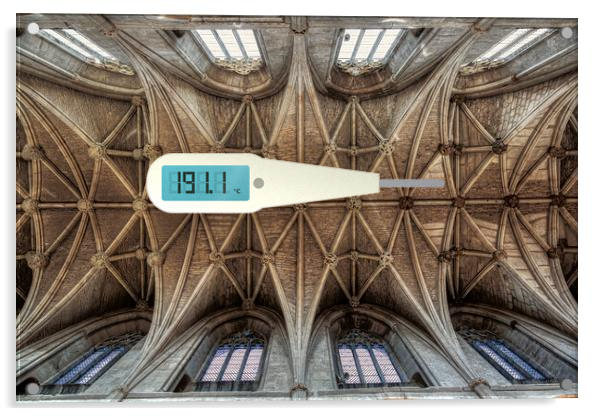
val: 191.1°C
